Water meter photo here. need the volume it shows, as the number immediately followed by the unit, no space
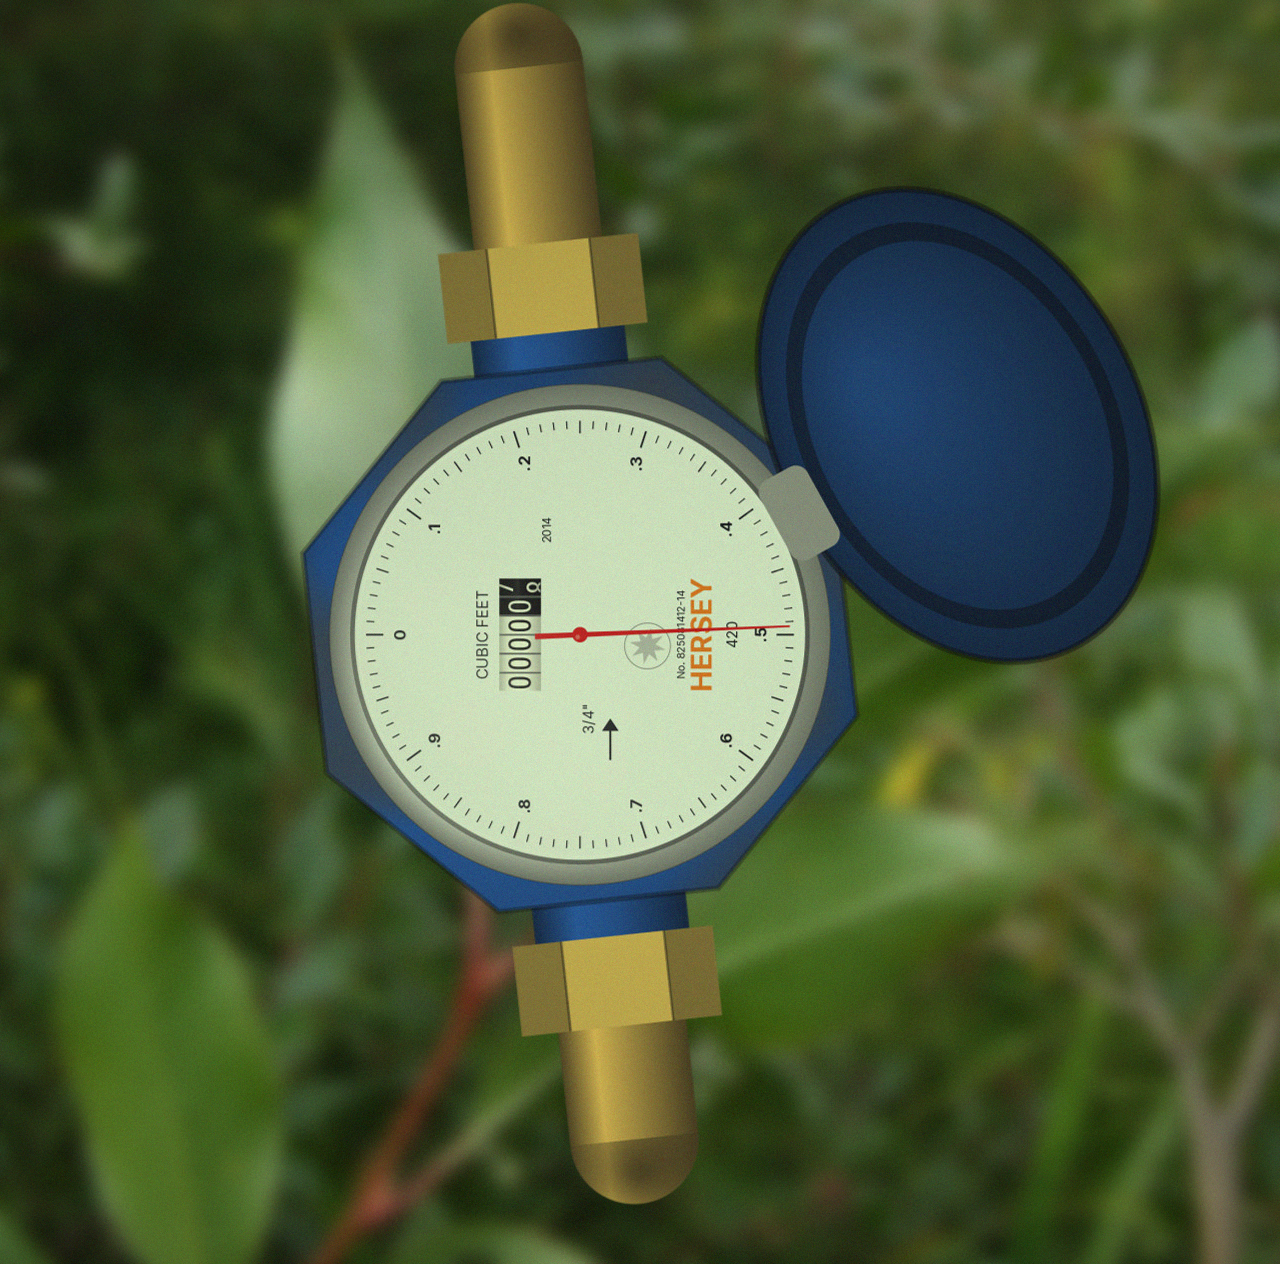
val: 7.49ft³
